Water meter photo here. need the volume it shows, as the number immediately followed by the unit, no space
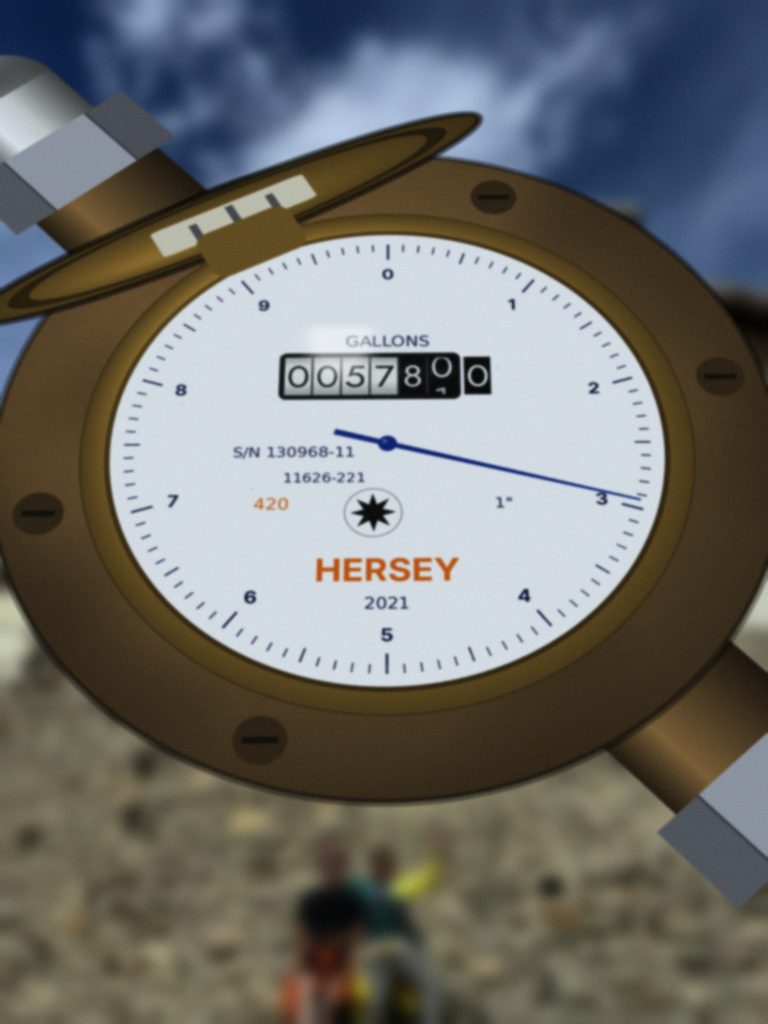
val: 57802.9gal
